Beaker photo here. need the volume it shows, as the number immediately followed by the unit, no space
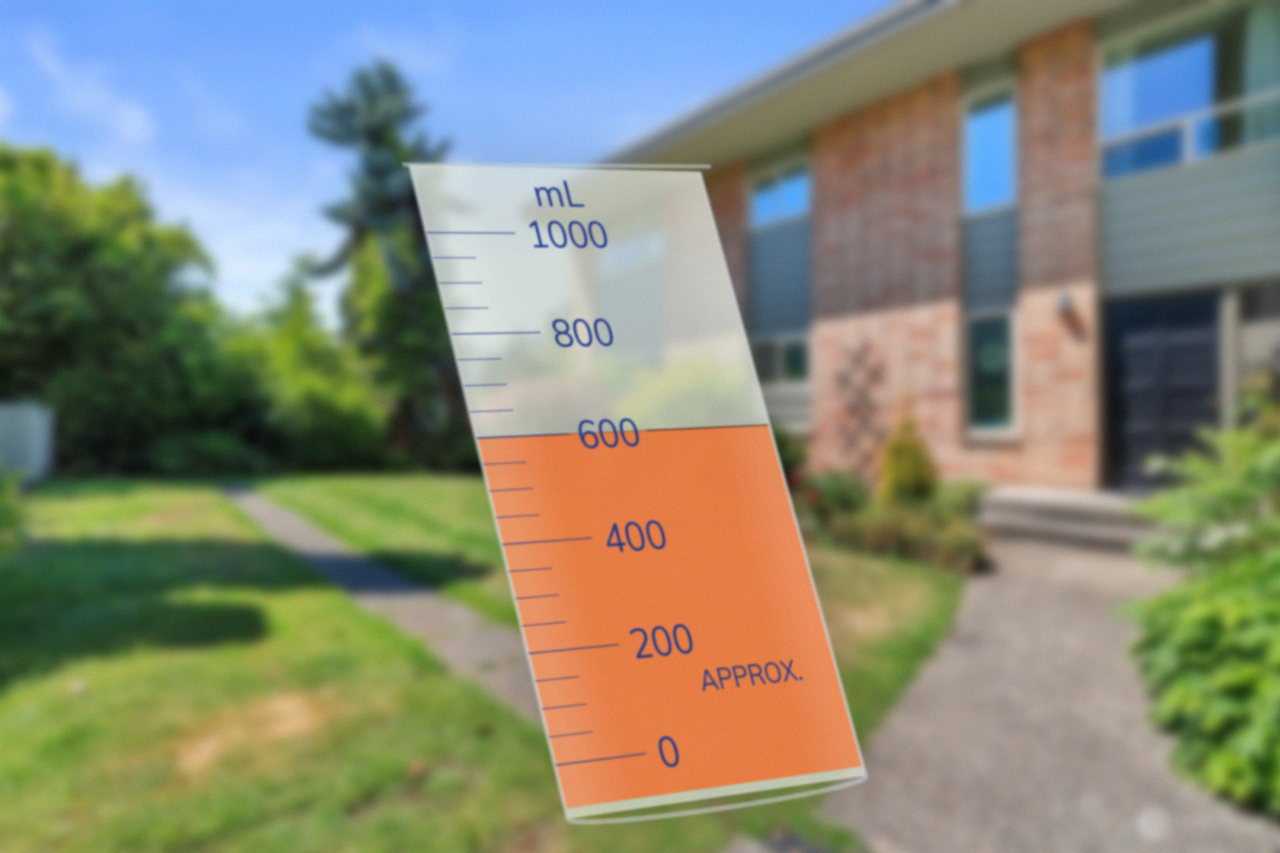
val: 600mL
